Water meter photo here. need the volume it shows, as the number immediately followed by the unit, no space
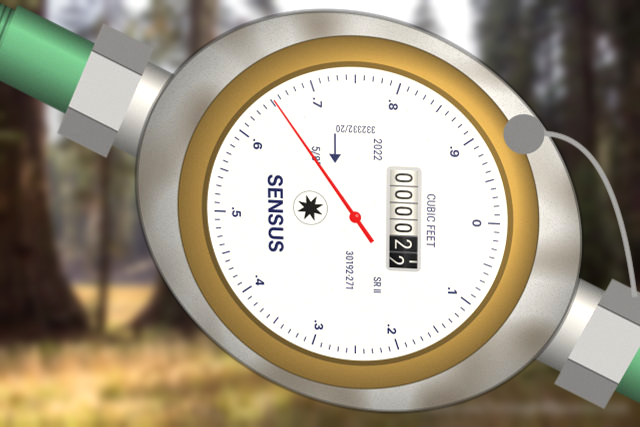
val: 21.65ft³
